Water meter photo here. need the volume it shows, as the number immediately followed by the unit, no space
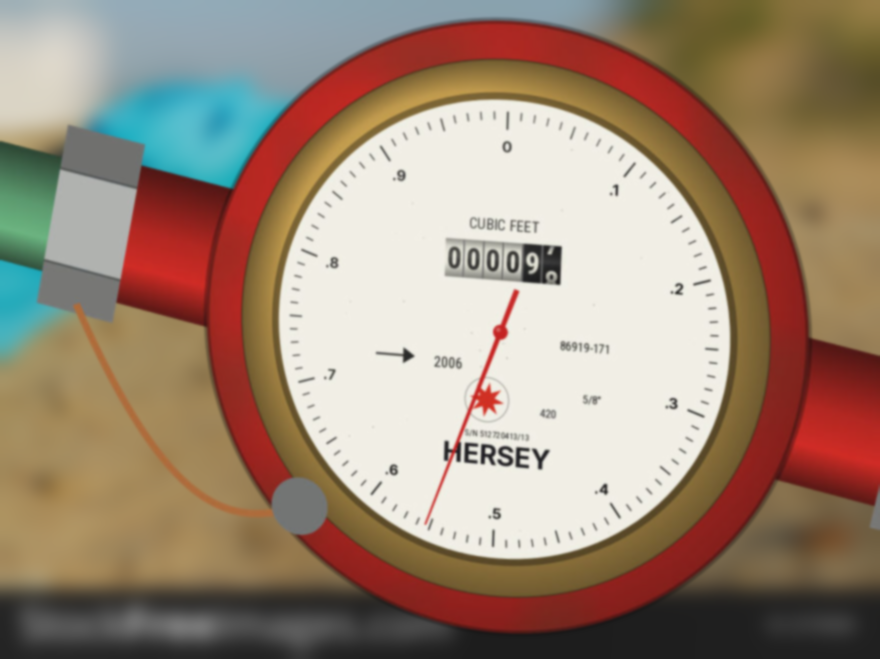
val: 97.55ft³
